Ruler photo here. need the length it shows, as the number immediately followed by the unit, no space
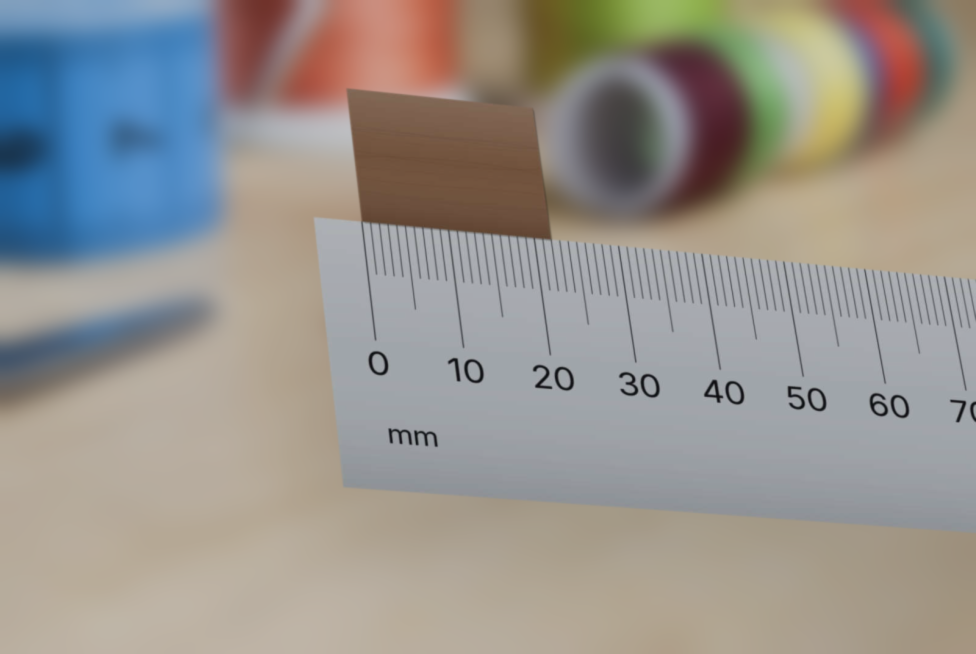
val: 22mm
